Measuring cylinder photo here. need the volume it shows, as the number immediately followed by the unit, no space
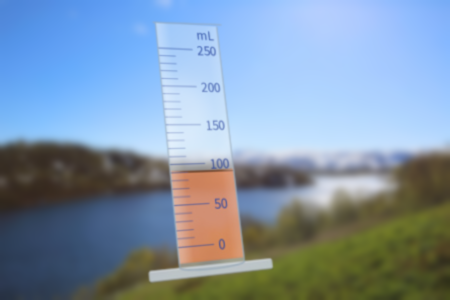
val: 90mL
